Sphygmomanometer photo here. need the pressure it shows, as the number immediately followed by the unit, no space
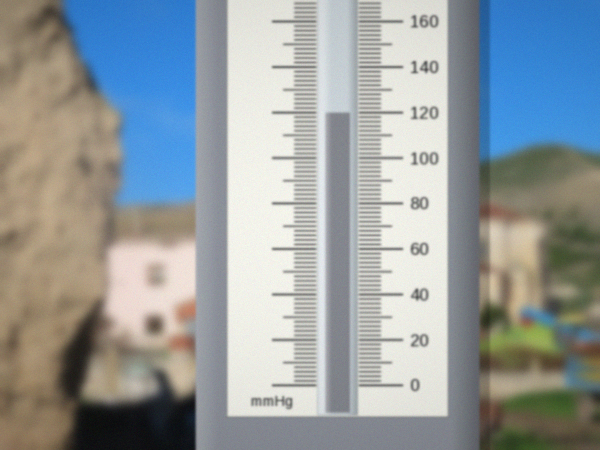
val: 120mmHg
